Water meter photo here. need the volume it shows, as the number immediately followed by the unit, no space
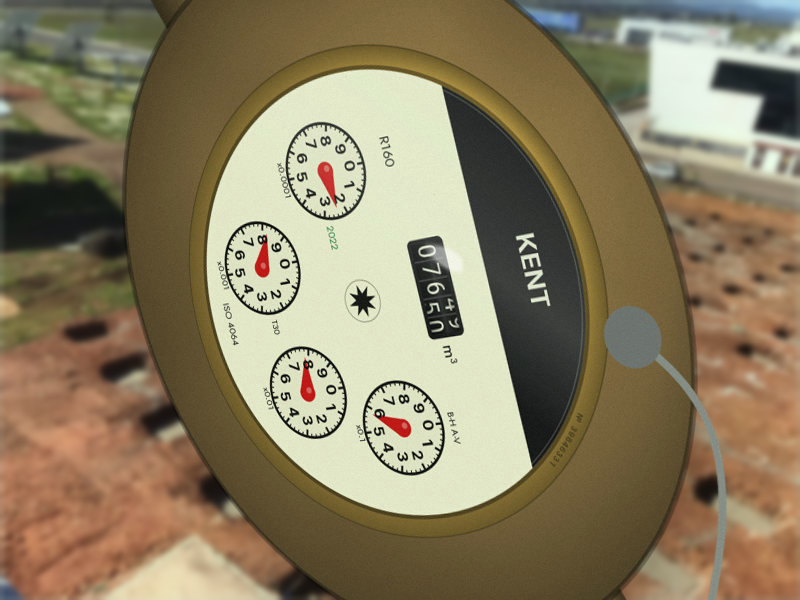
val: 7649.5782m³
